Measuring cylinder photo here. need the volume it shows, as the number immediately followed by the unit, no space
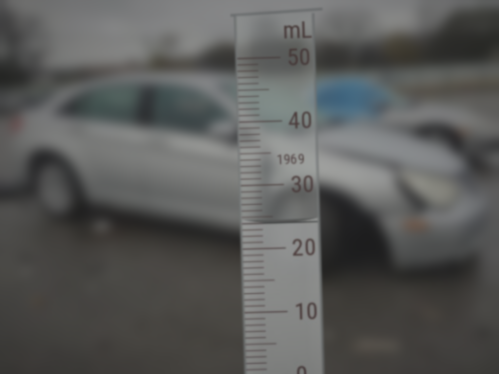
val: 24mL
